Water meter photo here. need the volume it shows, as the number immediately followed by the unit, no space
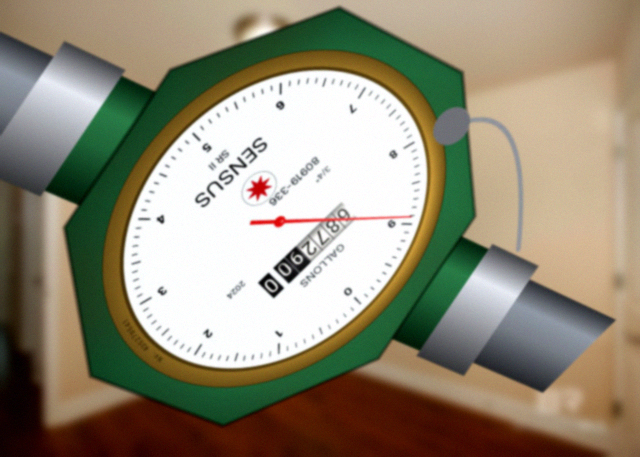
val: 6872898.9gal
